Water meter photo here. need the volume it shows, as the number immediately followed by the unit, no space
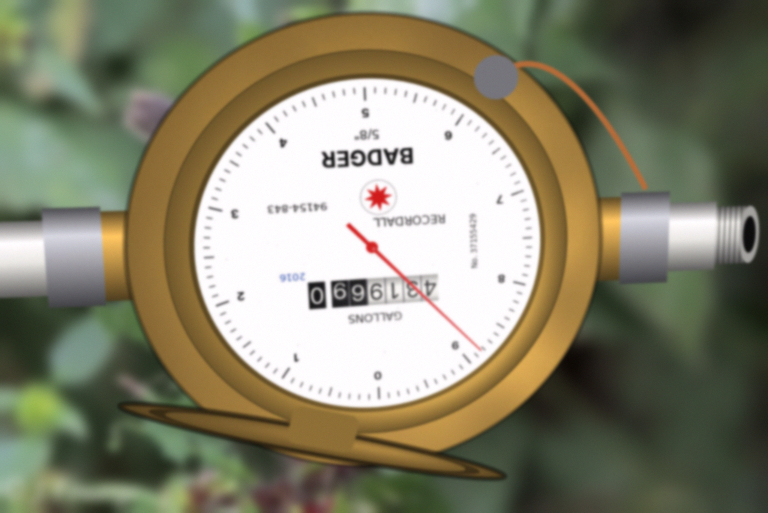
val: 4319688.8gal
